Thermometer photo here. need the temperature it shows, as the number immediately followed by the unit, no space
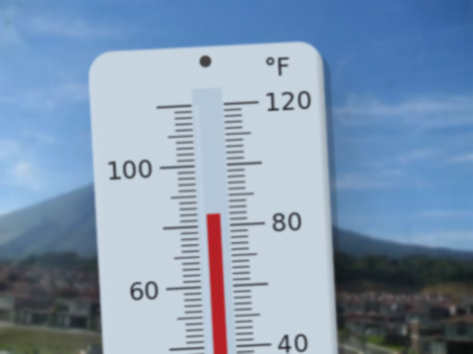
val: 84°F
